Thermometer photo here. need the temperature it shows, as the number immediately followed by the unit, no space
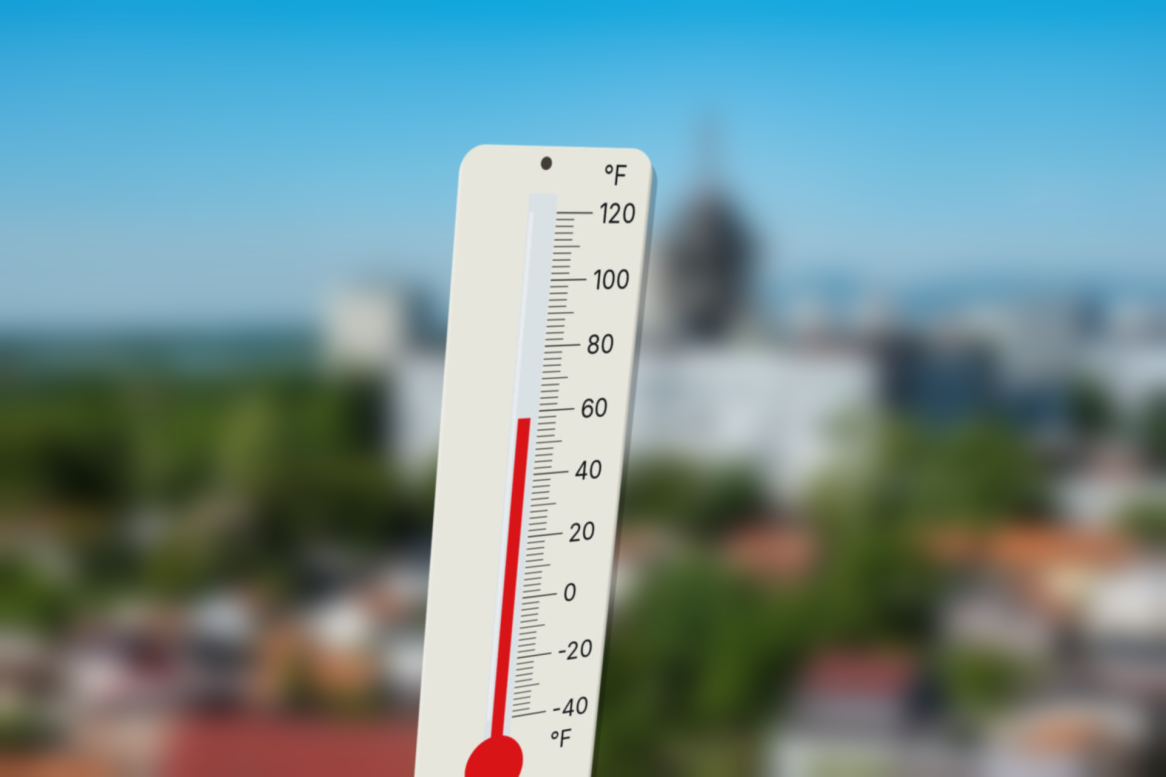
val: 58°F
